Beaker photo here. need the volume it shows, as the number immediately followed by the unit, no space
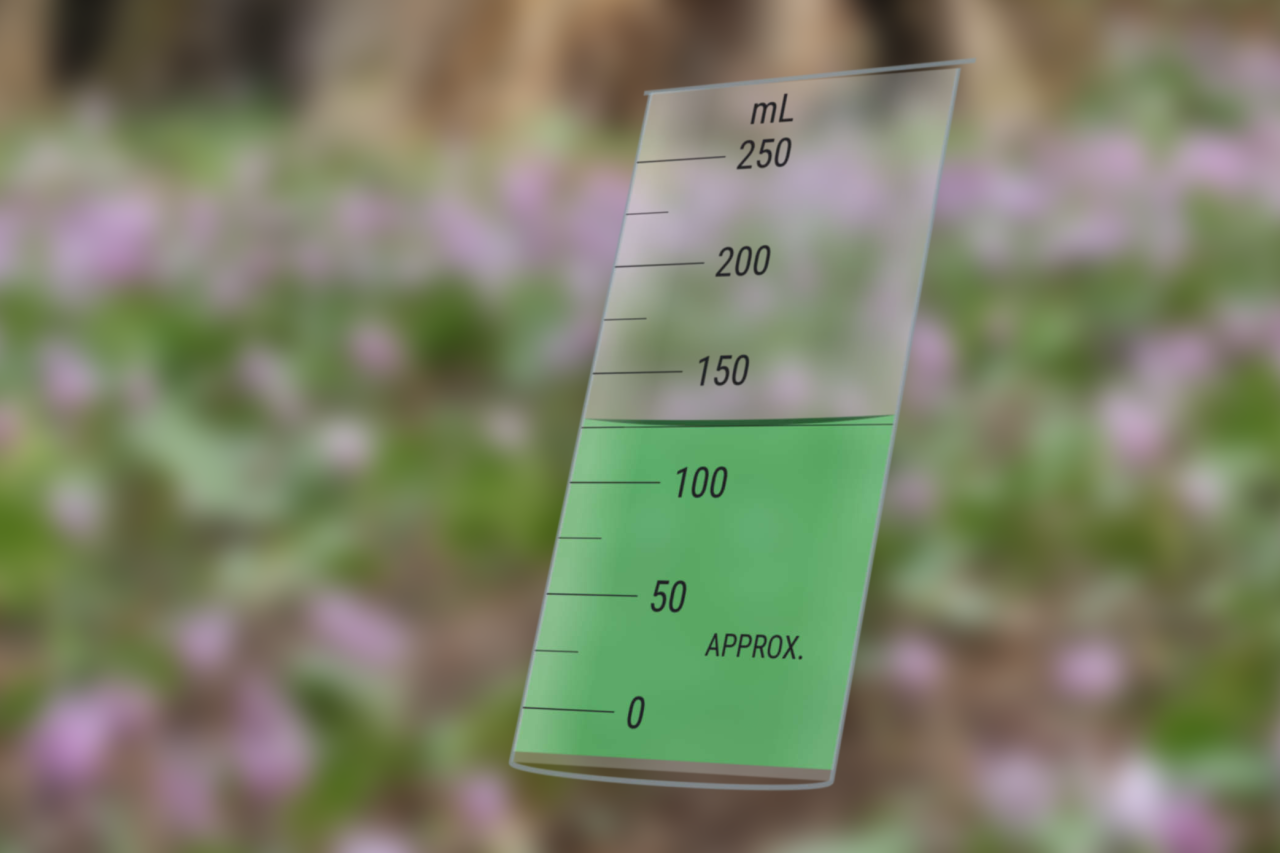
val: 125mL
